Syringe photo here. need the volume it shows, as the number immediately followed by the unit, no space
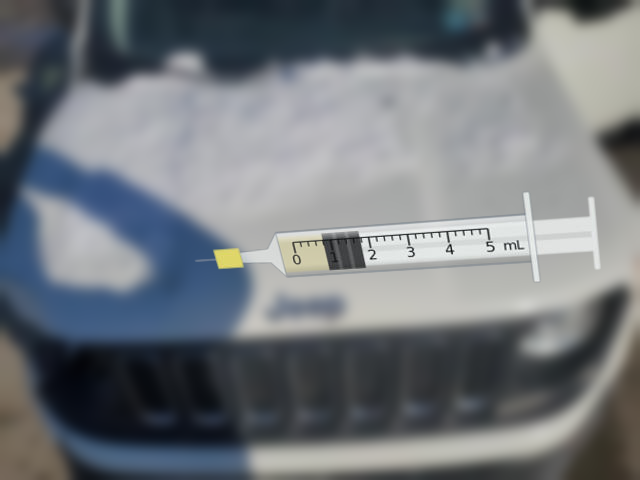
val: 0.8mL
